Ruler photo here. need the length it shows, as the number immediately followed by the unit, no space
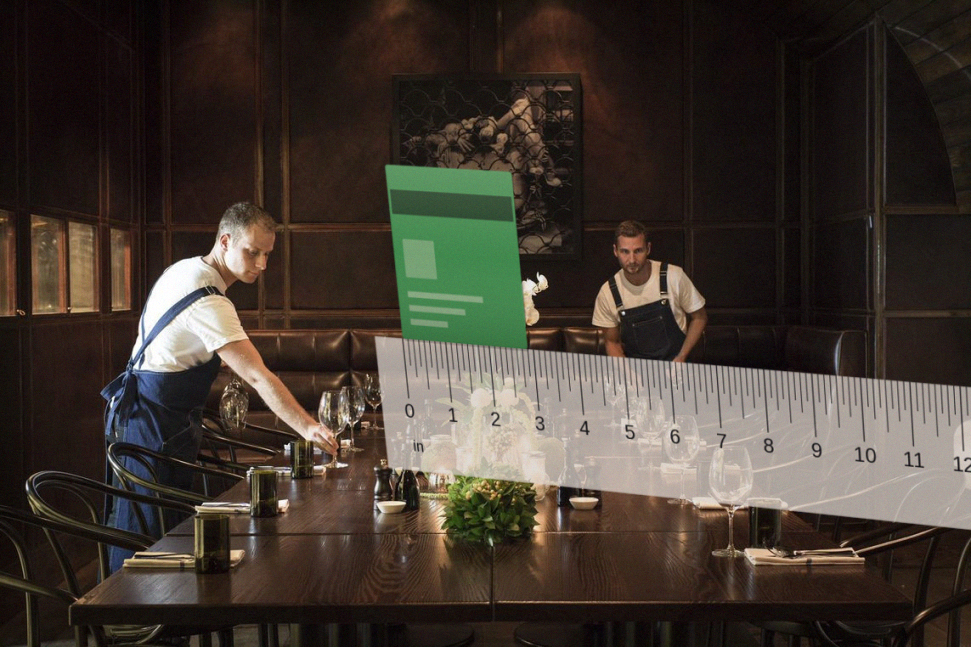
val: 2.875in
